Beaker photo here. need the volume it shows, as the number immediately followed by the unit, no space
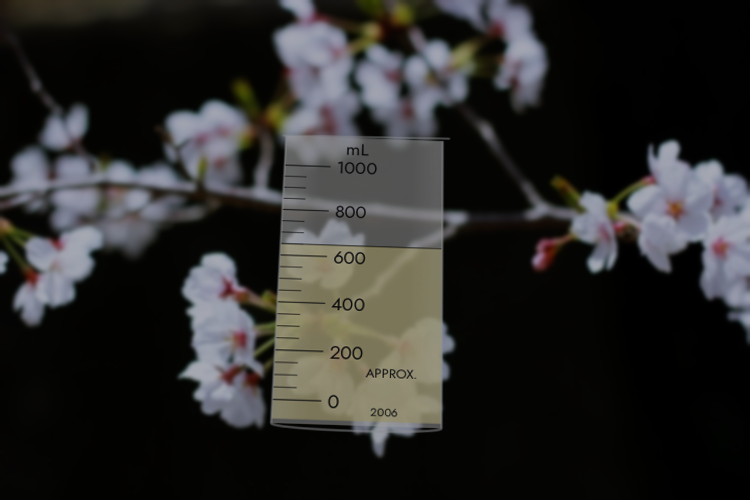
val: 650mL
